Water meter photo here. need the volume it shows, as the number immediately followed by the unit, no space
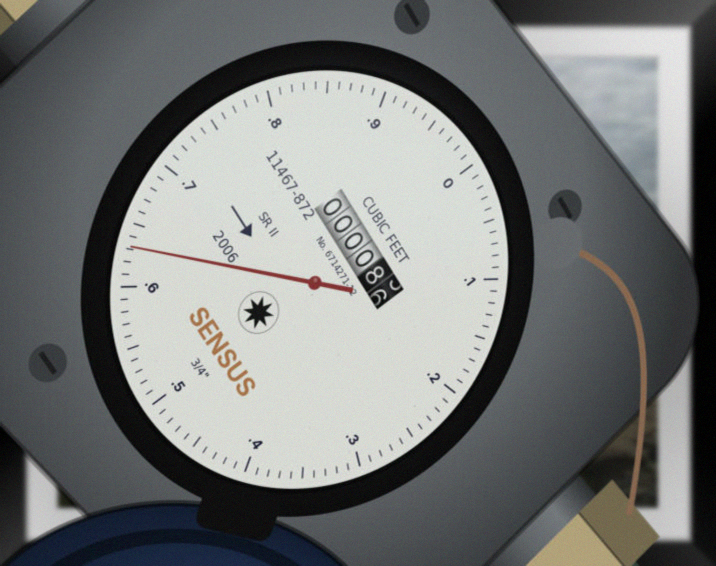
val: 85.63ft³
